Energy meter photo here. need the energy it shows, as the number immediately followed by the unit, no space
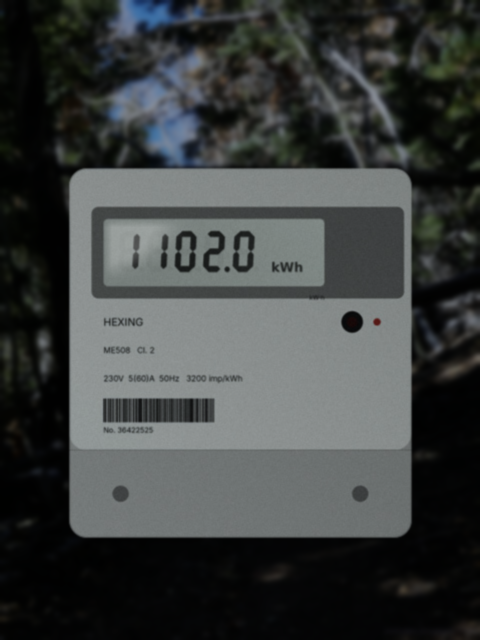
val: 1102.0kWh
